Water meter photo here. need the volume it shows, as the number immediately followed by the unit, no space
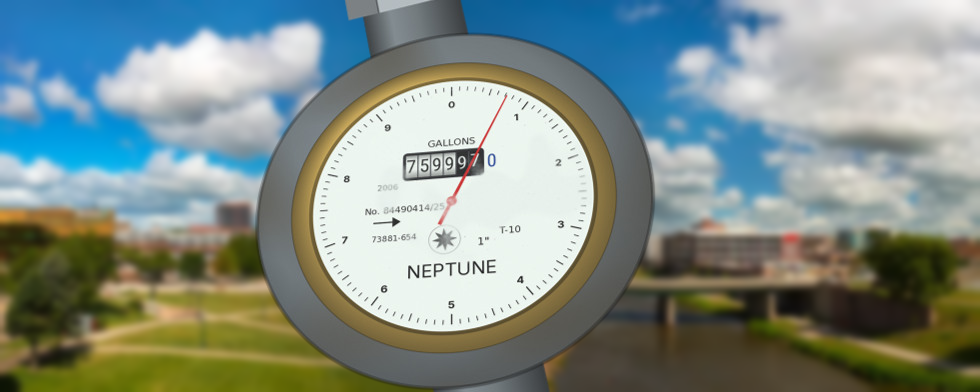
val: 7599970.7gal
